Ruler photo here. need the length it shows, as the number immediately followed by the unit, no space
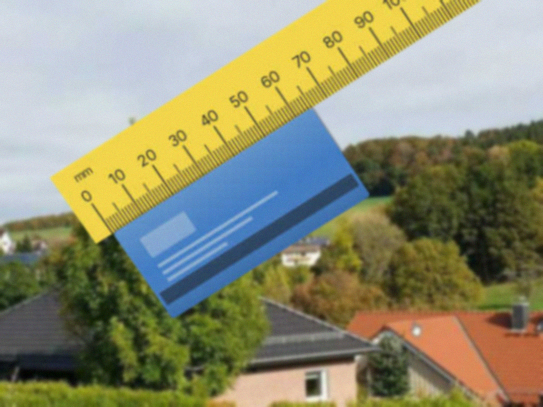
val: 65mm
